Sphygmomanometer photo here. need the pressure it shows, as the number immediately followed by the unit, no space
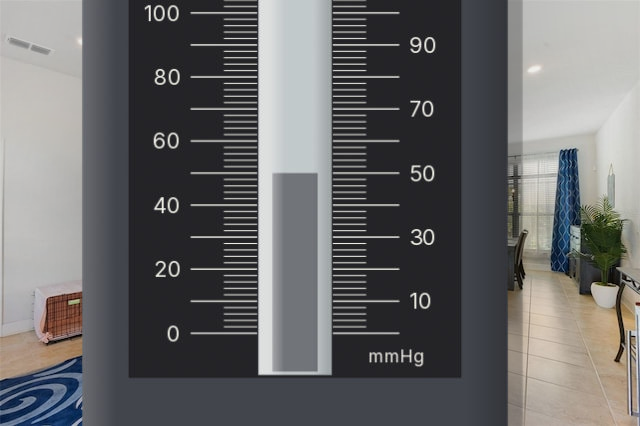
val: 50mmHg
